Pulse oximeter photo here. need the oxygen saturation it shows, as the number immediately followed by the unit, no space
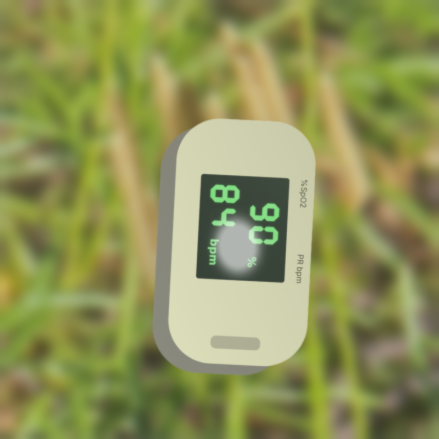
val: 90%
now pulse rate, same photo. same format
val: 84bpm
